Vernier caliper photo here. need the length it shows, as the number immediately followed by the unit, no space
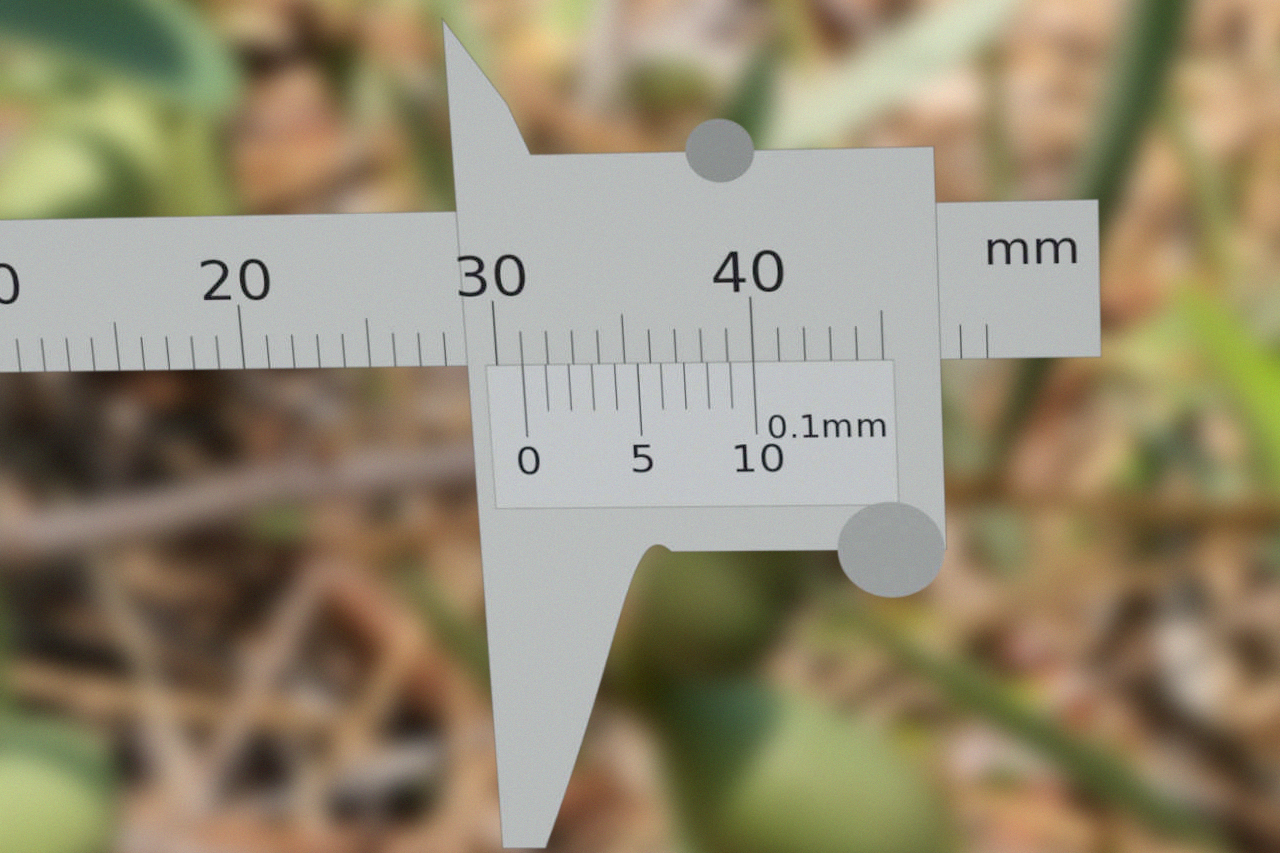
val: 31.0mm
